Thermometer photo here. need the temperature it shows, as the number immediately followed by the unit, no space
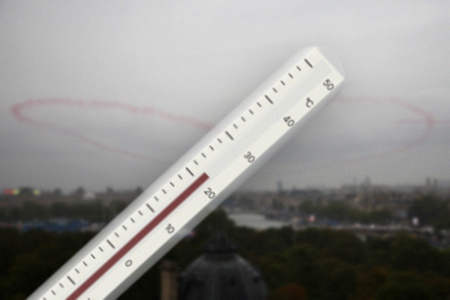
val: 22°C
